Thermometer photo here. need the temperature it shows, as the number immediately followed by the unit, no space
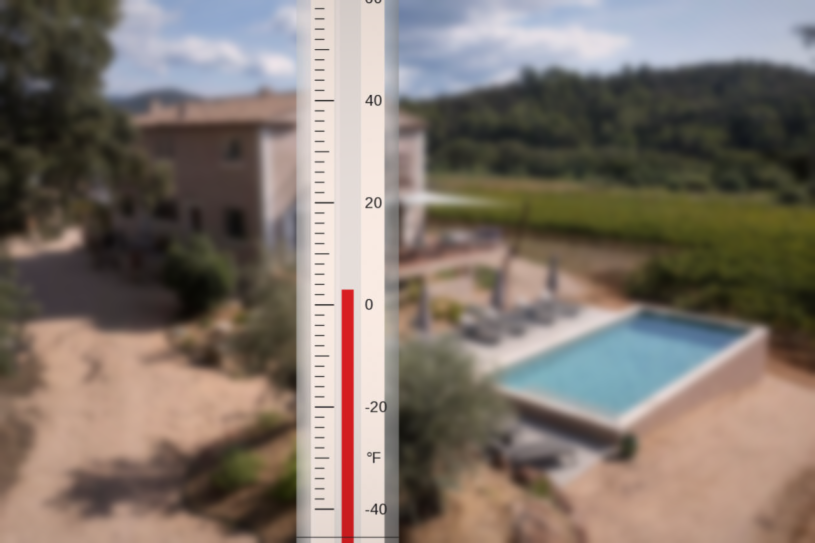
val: 3°F
